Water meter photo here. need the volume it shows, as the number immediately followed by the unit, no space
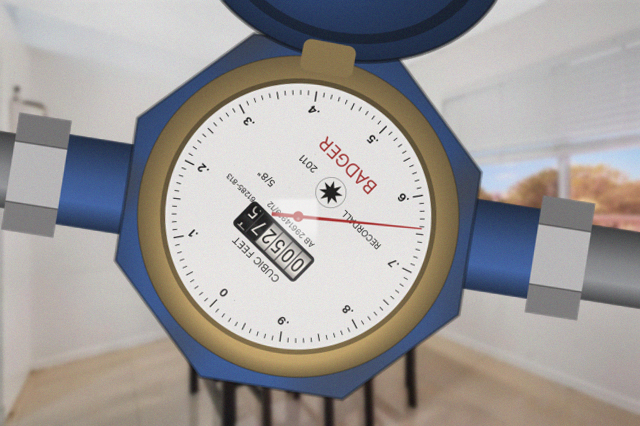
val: 5274.64ft³
